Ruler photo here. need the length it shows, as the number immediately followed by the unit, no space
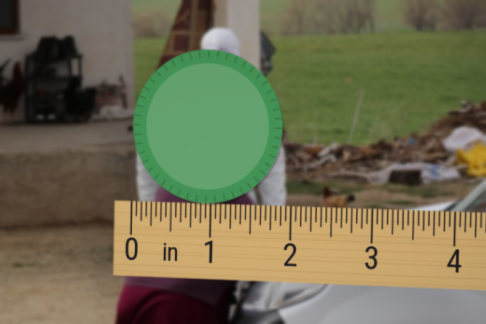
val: 1.875in
